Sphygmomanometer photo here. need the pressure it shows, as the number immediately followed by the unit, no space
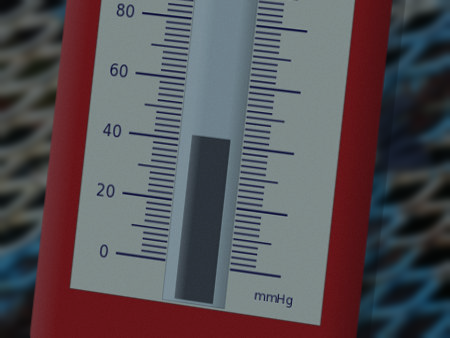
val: 42mmHg
